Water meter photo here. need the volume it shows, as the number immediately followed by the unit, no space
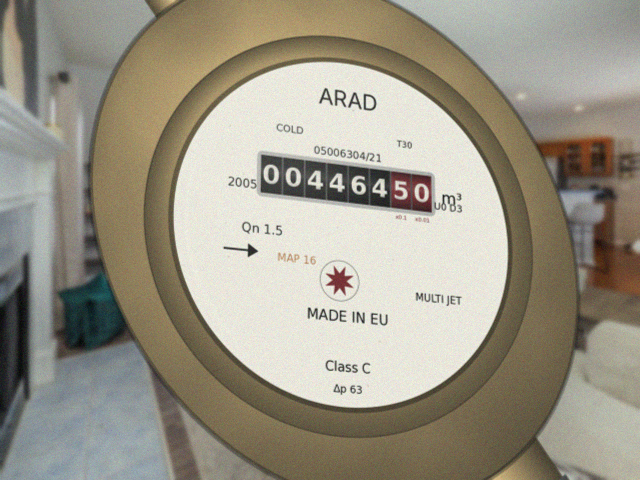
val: 4464.50m³
